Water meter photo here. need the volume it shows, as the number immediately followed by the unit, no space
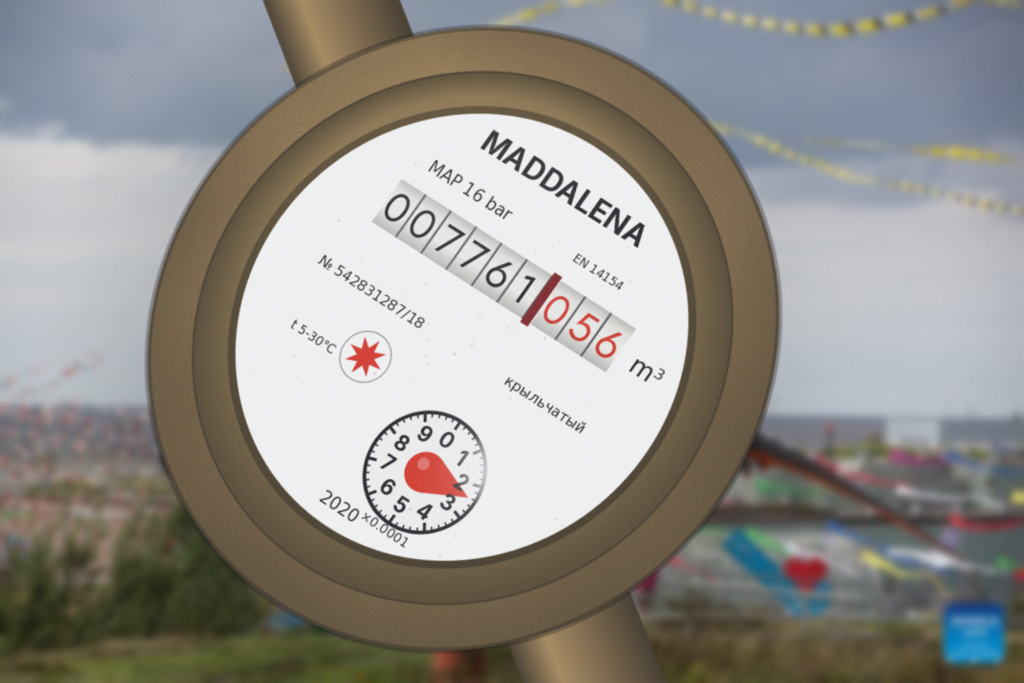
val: 7761.0562m³
